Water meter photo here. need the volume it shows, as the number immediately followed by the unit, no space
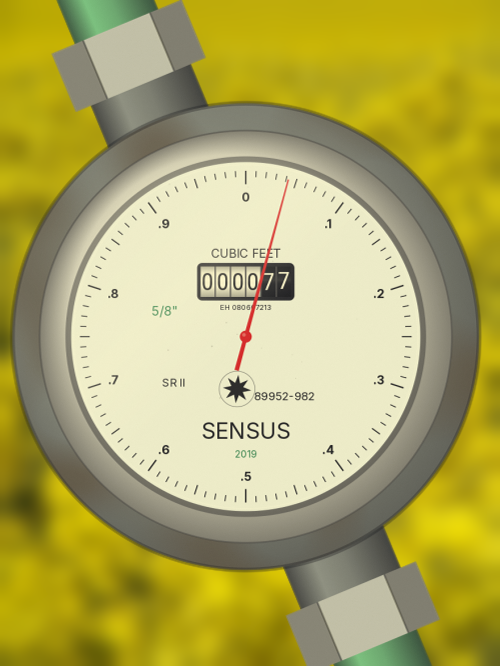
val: 77.04ft³
